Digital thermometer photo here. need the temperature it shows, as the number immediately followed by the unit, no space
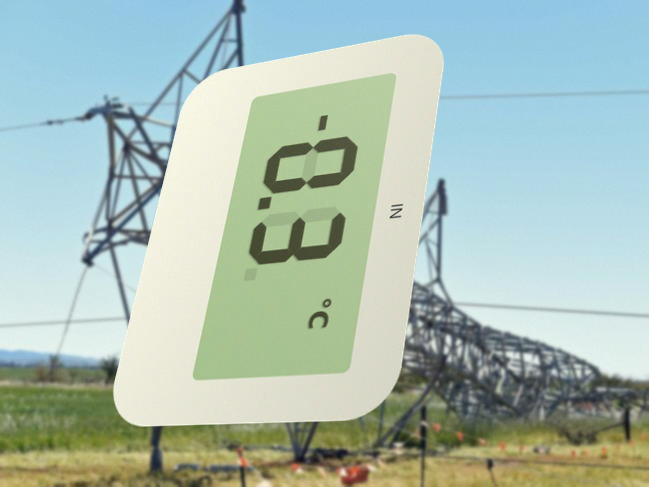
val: -0.3°C
